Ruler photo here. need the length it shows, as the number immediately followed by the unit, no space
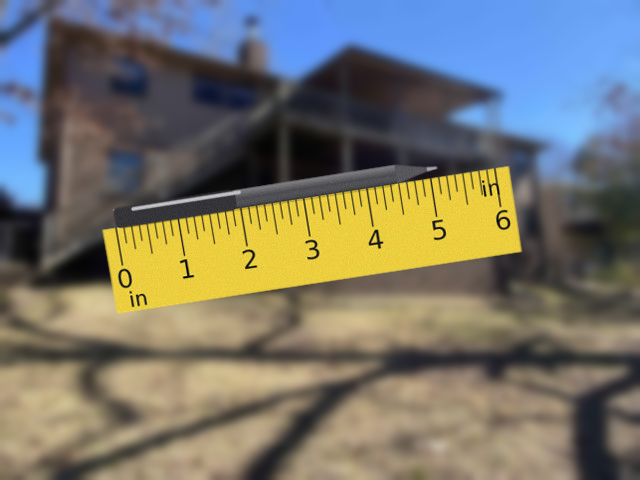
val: 5.125in
